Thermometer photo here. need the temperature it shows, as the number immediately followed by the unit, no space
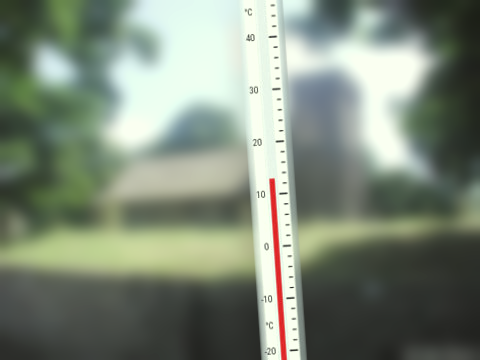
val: 13°C
